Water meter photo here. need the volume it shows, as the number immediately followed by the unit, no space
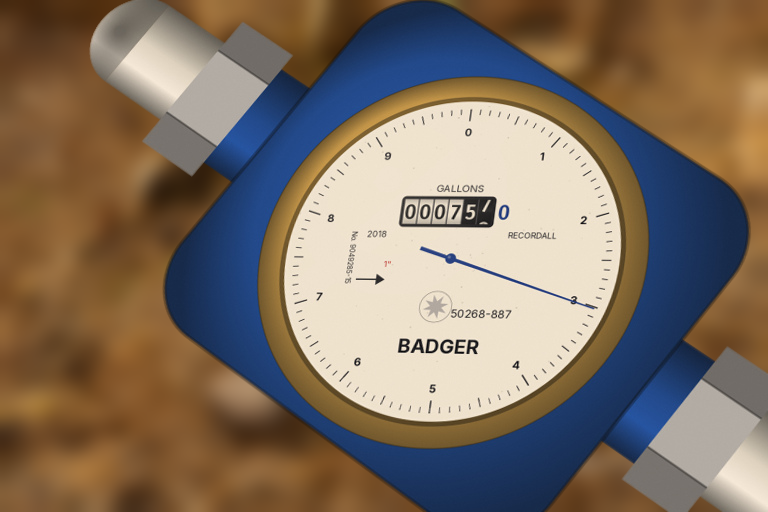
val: 7573.0gal
